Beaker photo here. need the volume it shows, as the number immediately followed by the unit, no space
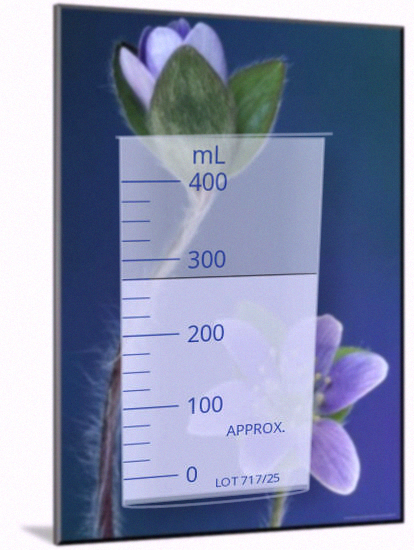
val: 275mL
